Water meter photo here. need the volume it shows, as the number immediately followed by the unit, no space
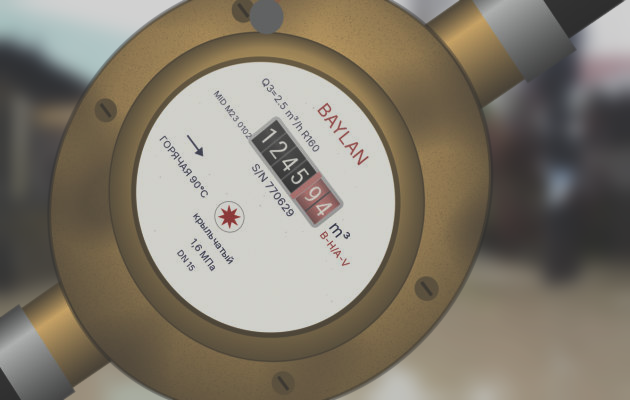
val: 1245.94m³
